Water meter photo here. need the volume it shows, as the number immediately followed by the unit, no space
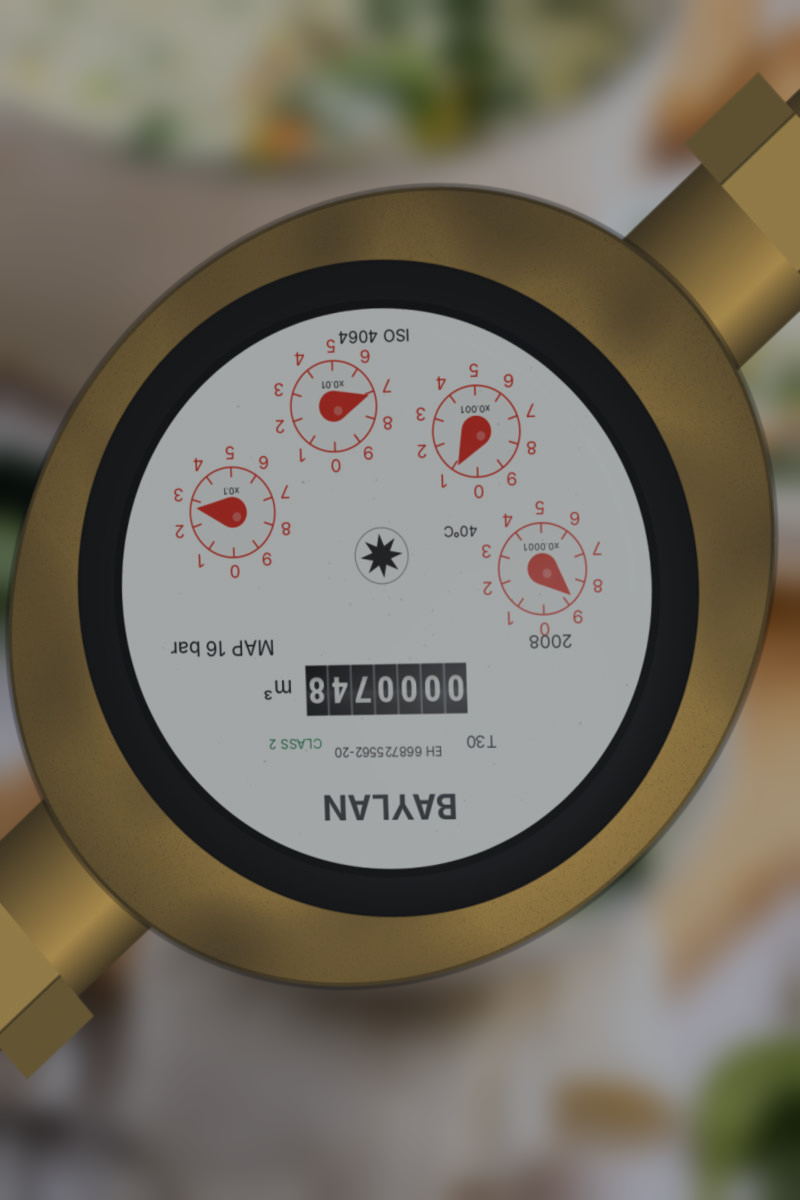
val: 748.2708m³
